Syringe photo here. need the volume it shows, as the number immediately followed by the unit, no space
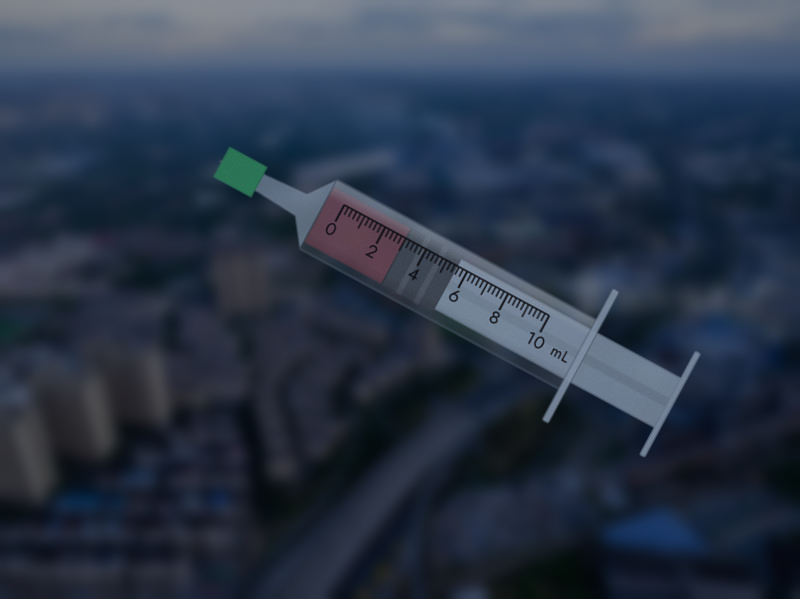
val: 3mL
